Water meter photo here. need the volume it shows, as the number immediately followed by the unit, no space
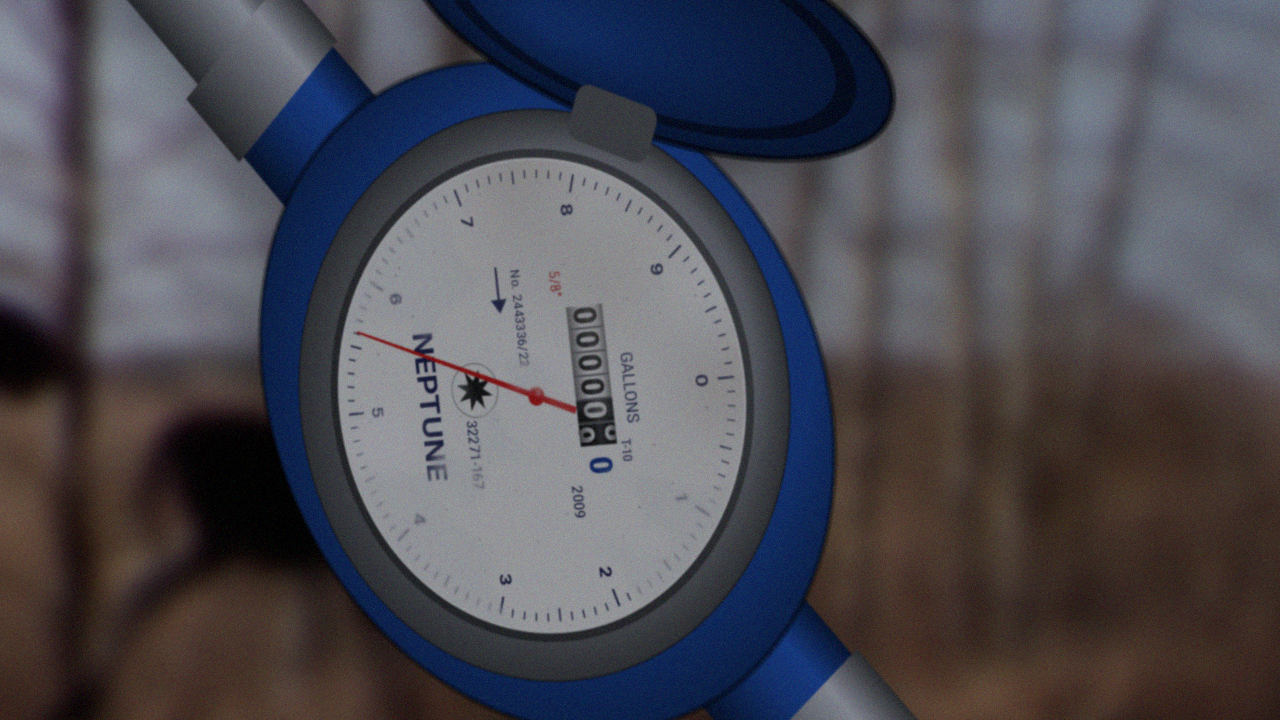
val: 85.6gal
